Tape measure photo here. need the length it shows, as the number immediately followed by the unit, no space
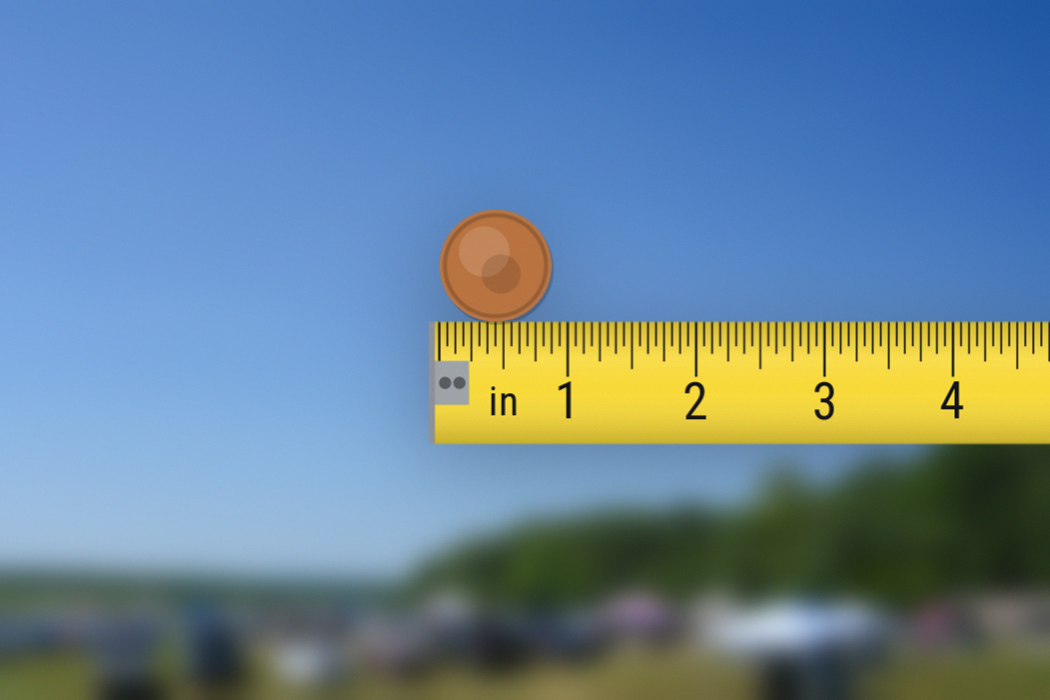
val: 0.875in
